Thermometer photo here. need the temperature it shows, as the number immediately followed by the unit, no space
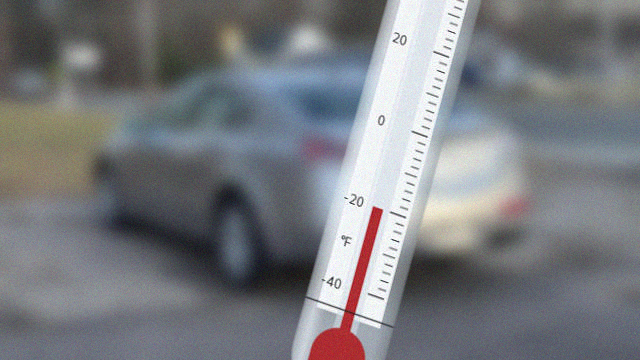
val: -20°F
